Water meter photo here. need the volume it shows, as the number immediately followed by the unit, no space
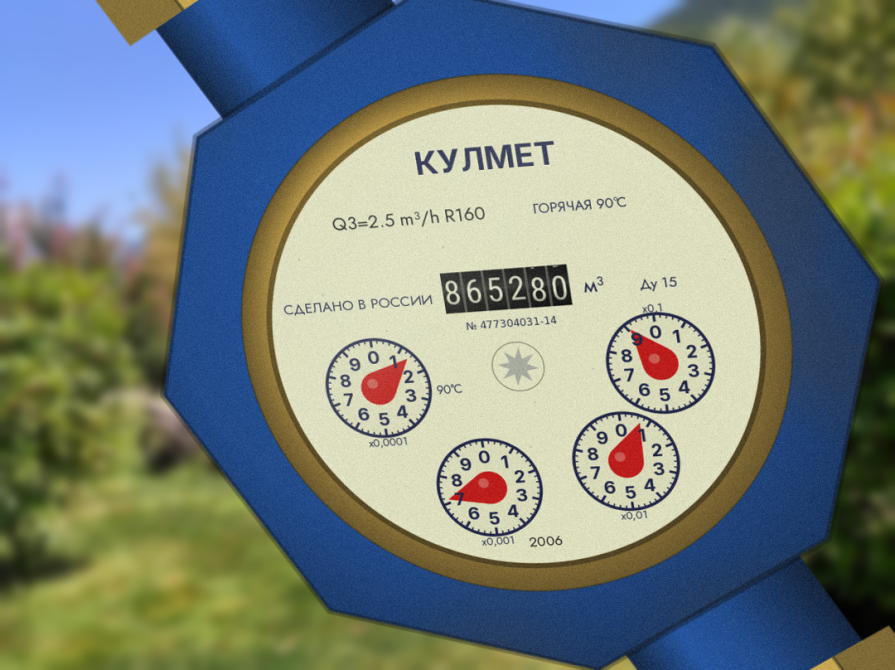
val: 865279.9071m³
